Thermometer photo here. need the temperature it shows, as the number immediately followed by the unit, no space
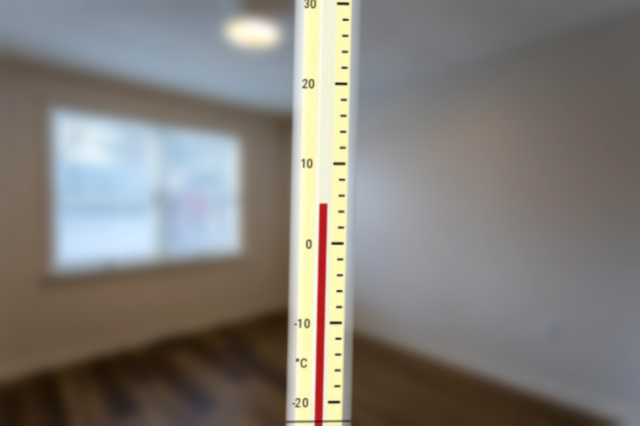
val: 5°C
